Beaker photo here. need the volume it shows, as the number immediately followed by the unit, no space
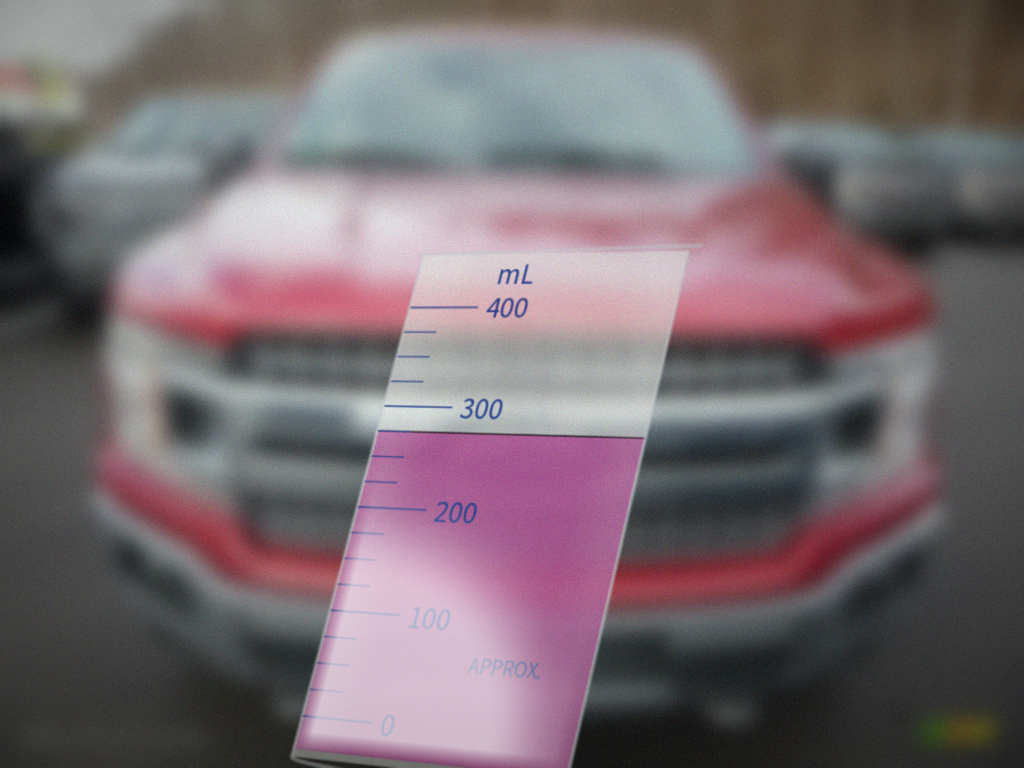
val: 275mL
